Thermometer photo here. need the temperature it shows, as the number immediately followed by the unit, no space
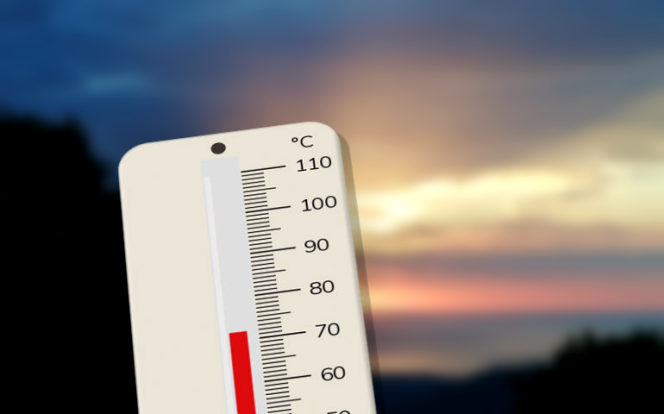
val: 72°C
